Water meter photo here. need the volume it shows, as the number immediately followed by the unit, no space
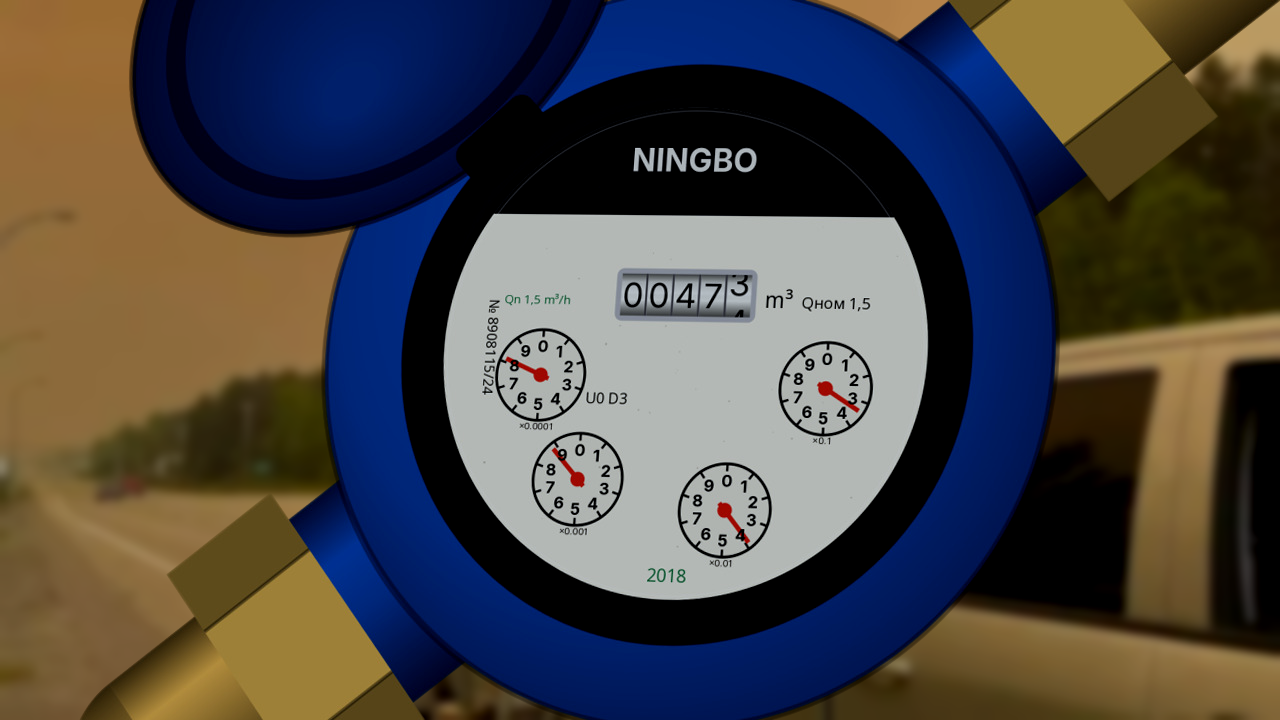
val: 473.3388m³
